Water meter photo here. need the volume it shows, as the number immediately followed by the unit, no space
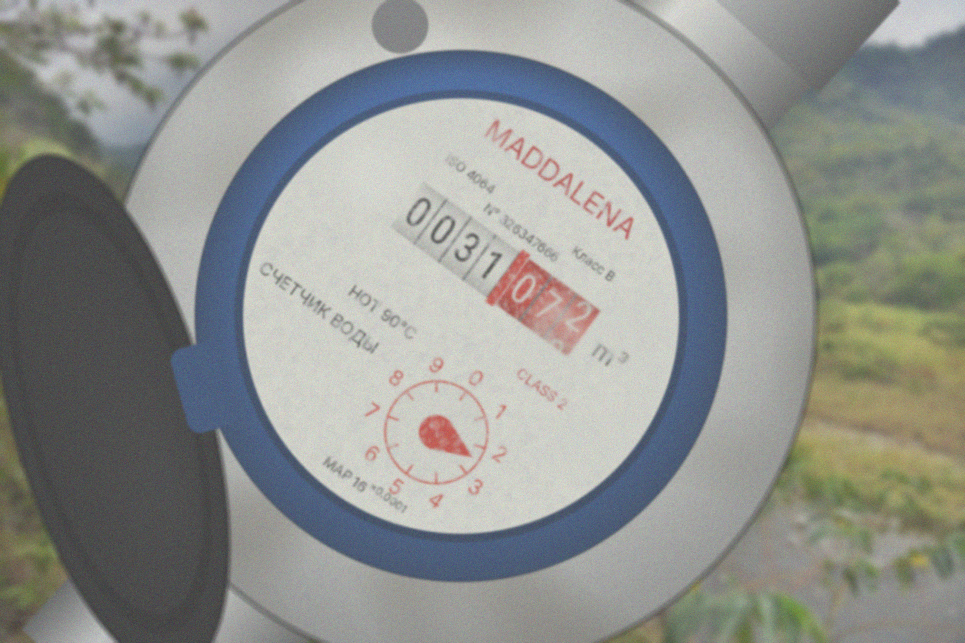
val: 31.0722m³
